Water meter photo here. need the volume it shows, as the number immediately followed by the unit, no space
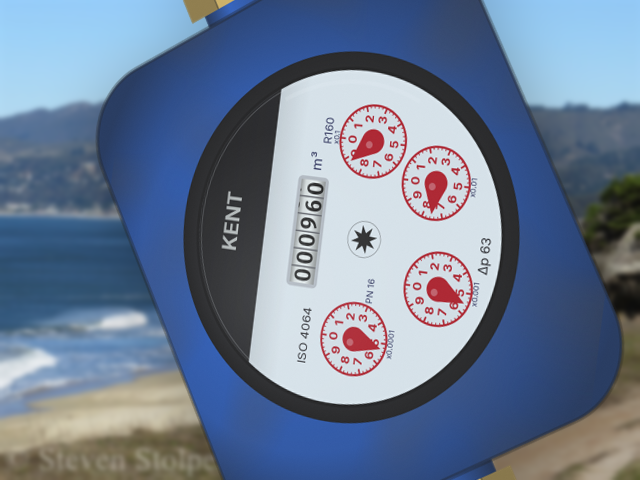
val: 959.8755m³
